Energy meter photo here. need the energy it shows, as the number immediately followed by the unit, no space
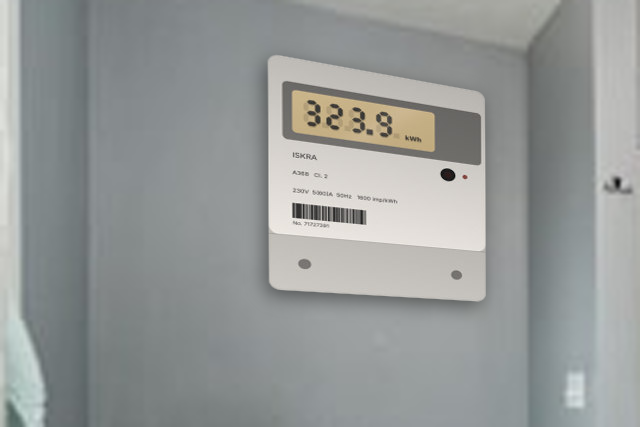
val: 323.9kWh
